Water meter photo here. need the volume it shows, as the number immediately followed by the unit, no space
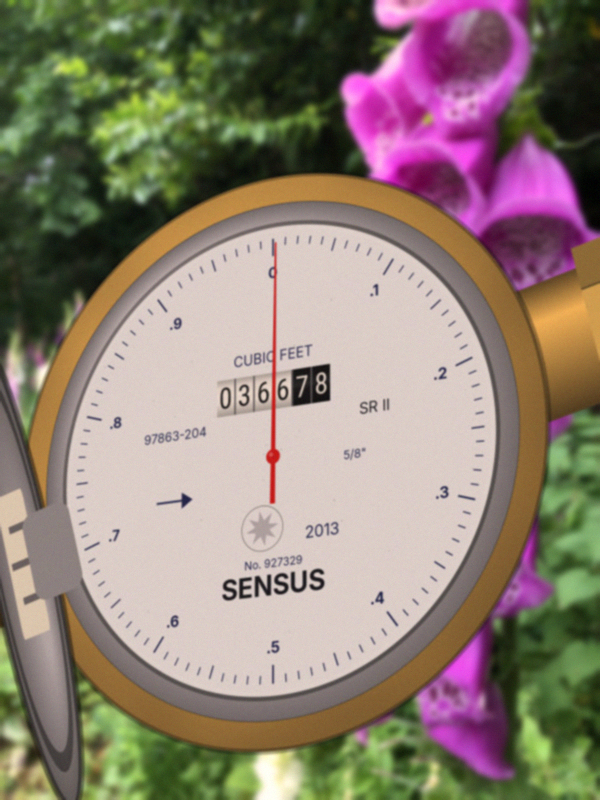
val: 36678.00ft³
